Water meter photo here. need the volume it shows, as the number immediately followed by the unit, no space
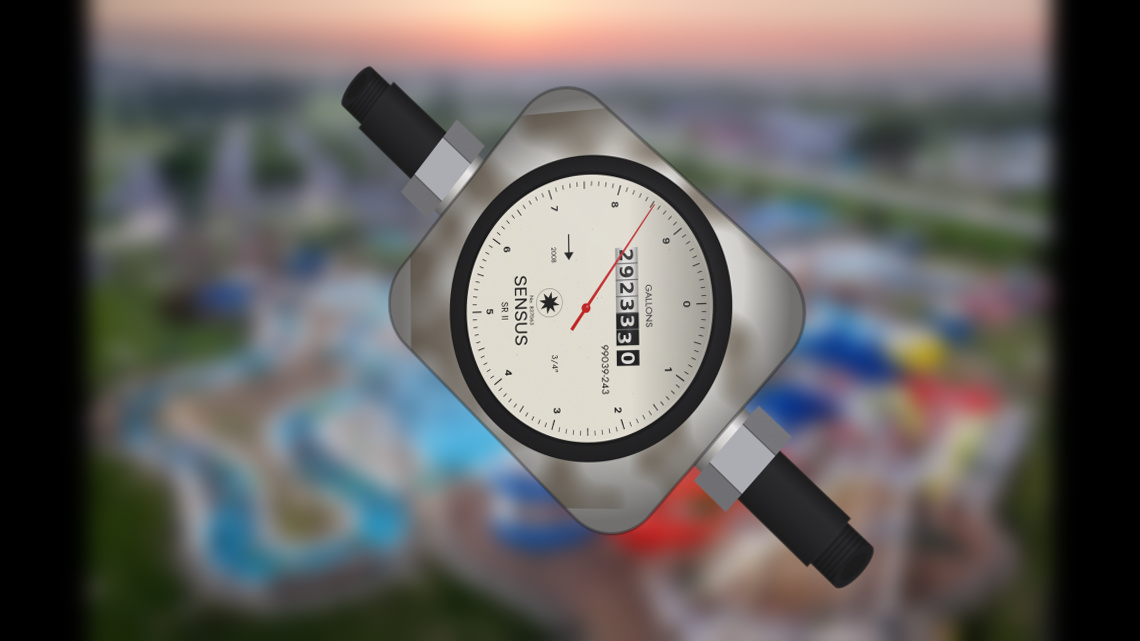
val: 2923328.5gal
